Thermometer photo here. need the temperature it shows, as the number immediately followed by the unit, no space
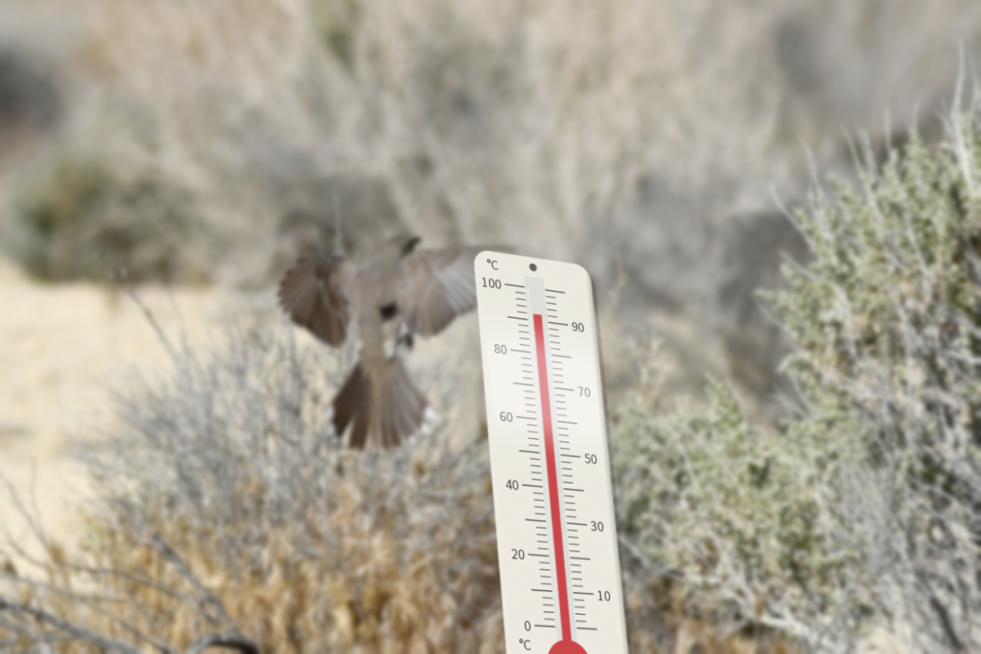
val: 92°C
